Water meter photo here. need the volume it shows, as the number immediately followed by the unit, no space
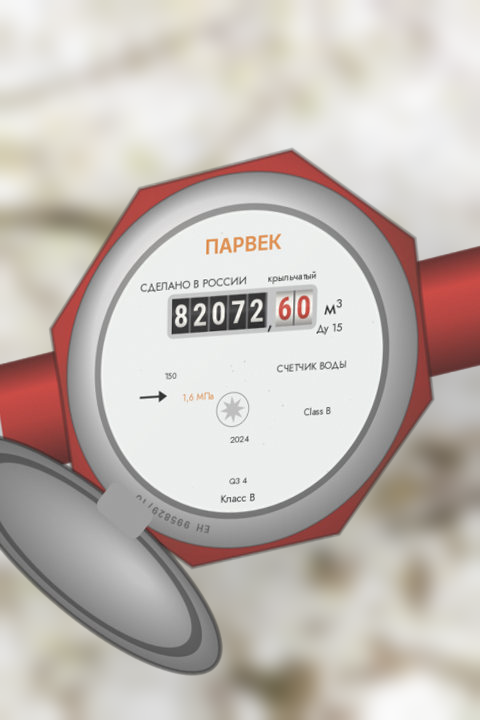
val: 82072.60m³
